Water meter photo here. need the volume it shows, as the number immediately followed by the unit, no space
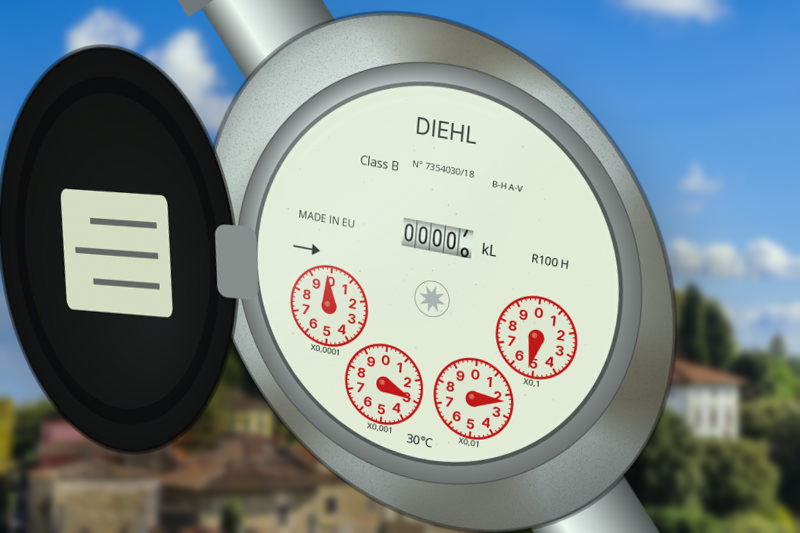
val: 7.5229kL
